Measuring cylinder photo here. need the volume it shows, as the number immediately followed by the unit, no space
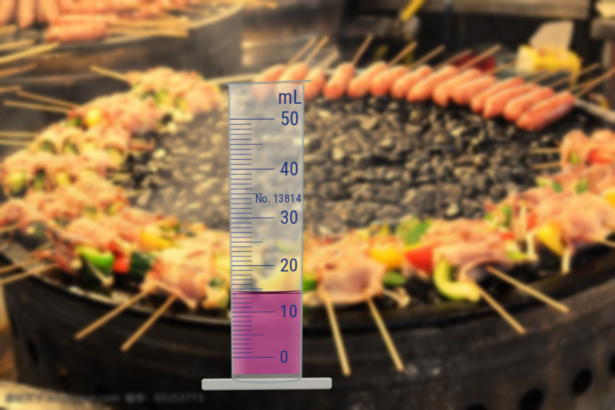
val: 14mL
